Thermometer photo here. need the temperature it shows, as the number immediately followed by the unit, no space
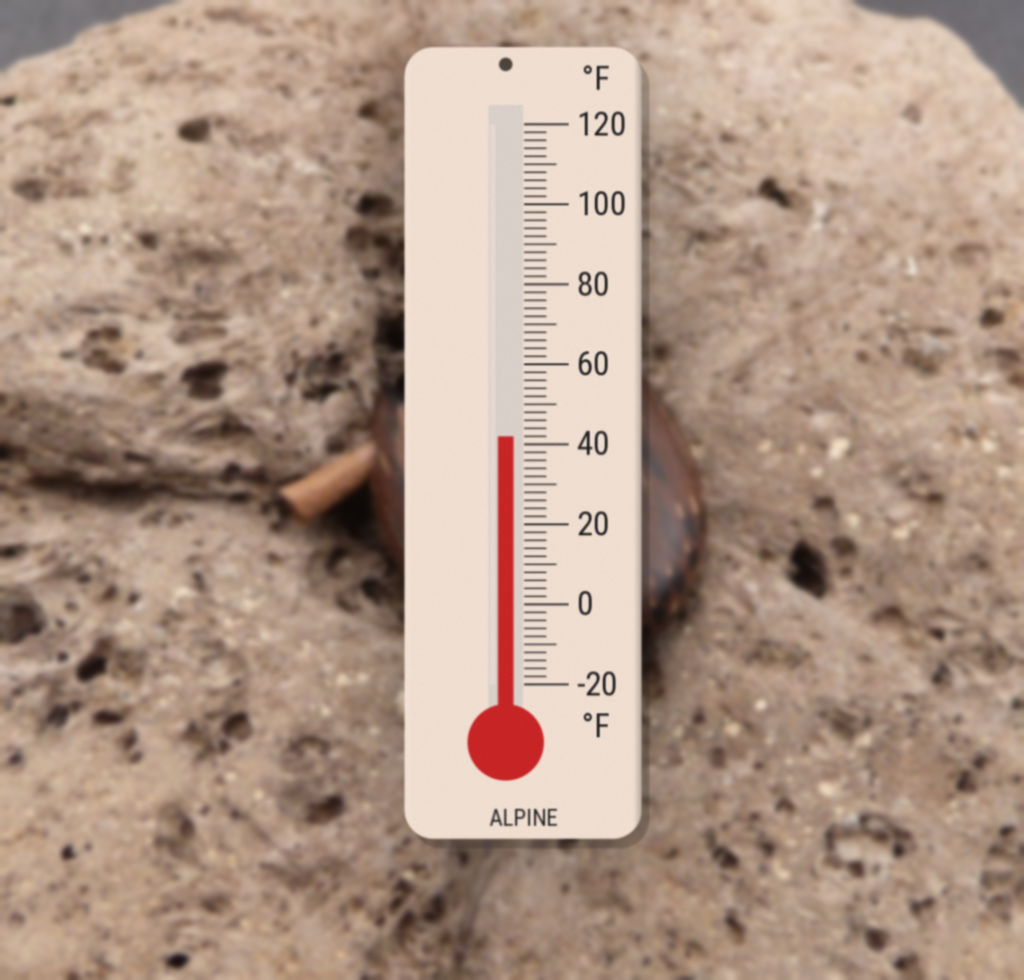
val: 42°F
